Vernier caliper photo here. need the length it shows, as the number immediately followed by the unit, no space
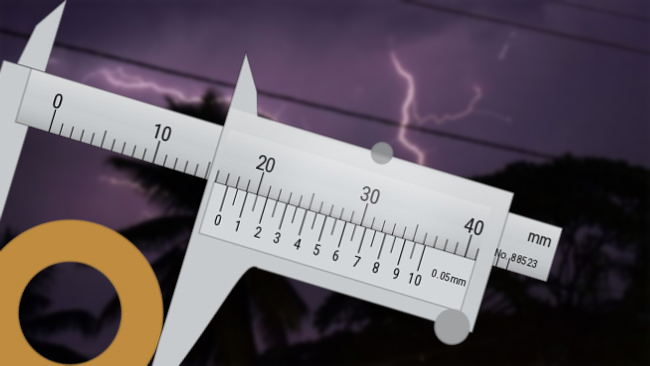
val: 17.2mm
